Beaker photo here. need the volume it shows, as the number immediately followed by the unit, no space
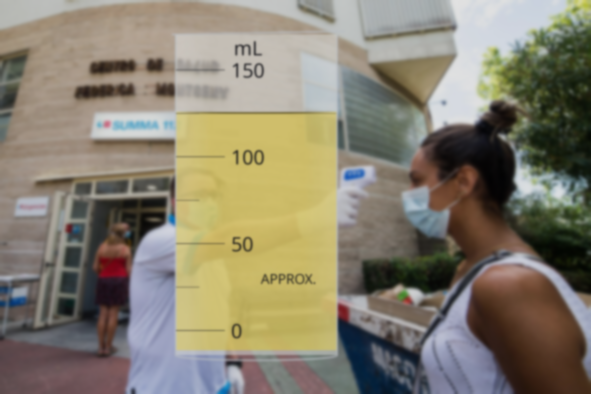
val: 125mL
